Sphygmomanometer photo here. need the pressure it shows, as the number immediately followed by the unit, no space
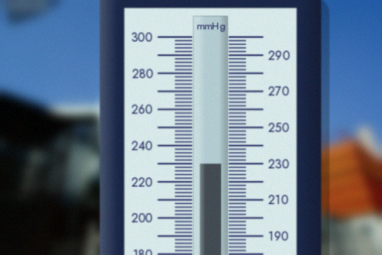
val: 230mmHg
